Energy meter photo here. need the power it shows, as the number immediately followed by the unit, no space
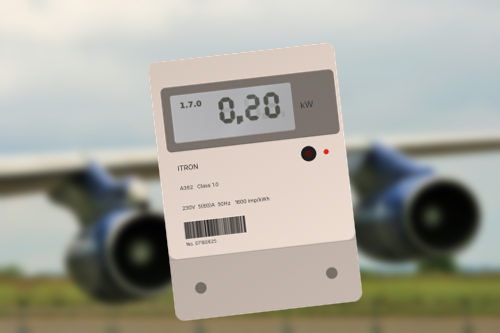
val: 0.20kW
